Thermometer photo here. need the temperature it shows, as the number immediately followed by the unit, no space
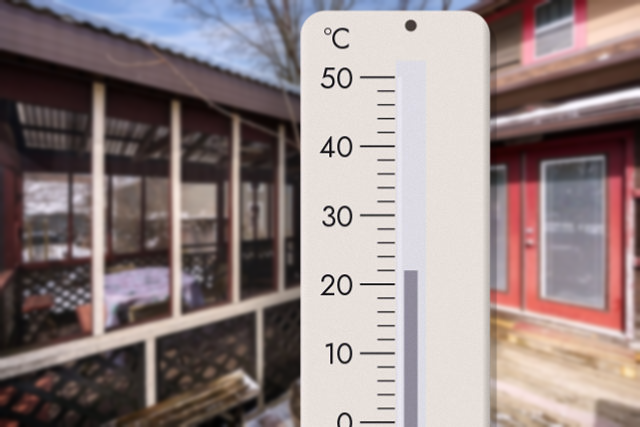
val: 22°C
